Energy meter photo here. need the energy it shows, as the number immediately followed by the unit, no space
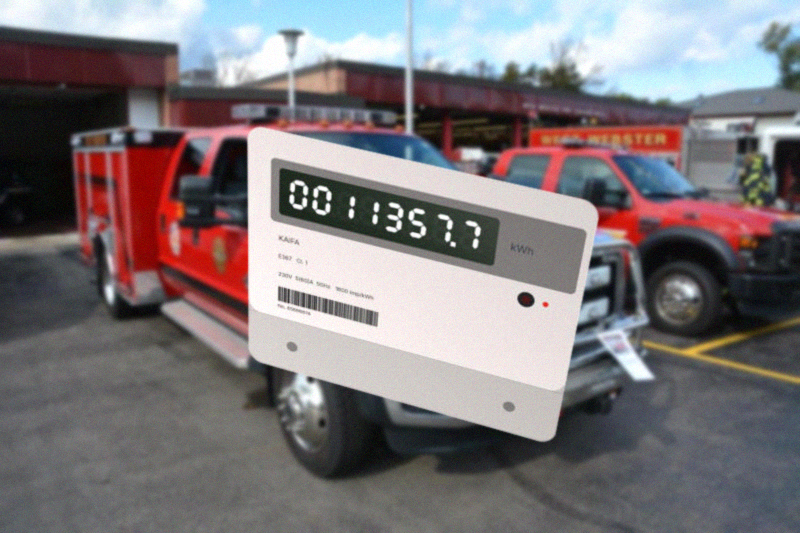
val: 11357.7kWh
